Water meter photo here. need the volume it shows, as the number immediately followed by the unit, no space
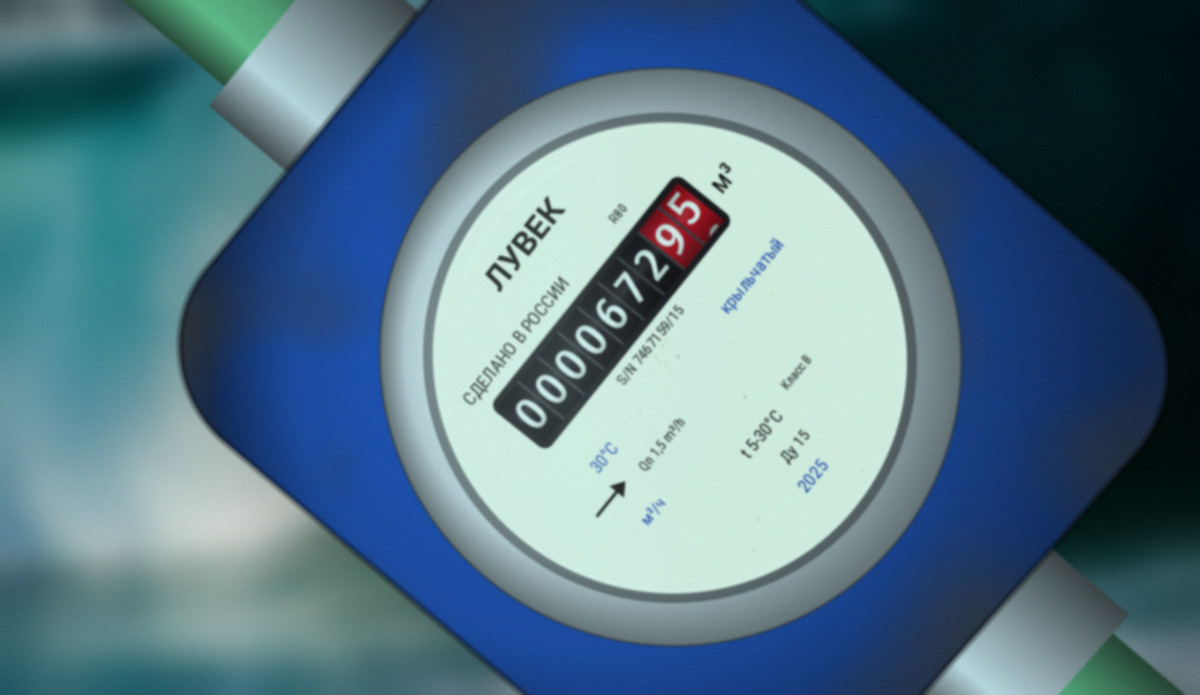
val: 672.95m³
